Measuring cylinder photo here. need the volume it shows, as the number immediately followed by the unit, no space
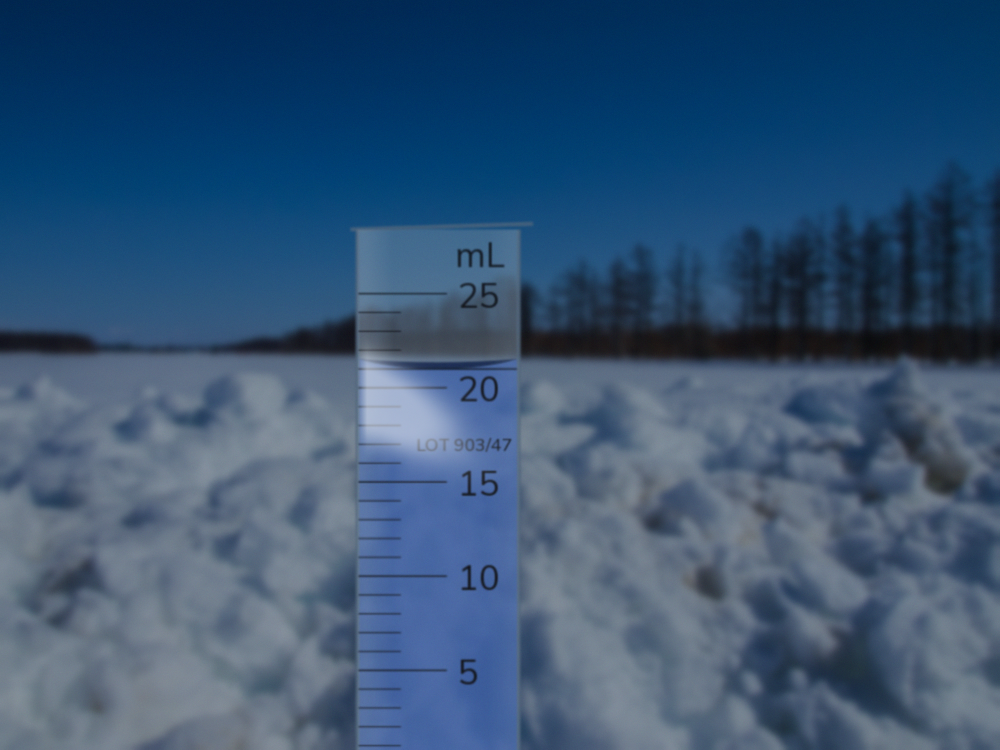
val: 21mL
